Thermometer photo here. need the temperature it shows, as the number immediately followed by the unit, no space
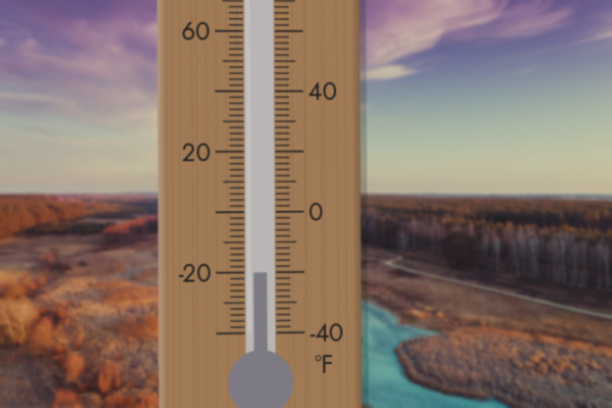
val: -20°F
